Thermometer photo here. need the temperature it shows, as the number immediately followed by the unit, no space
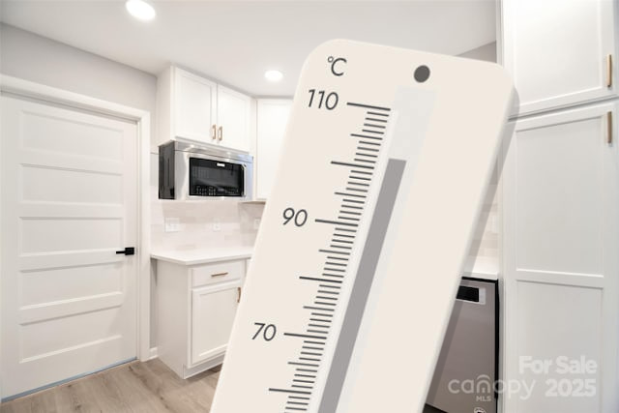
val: 102°C
